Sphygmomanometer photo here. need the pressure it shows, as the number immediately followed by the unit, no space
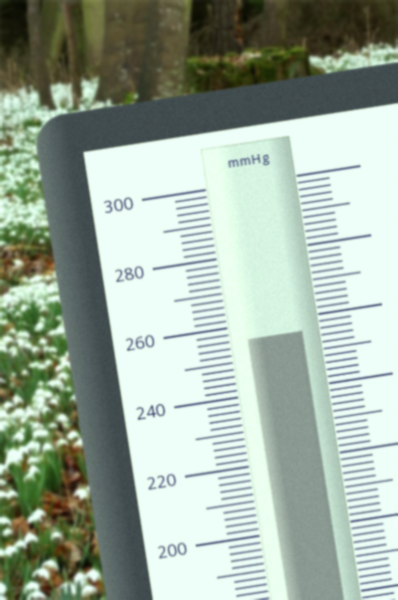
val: 256mmHg
